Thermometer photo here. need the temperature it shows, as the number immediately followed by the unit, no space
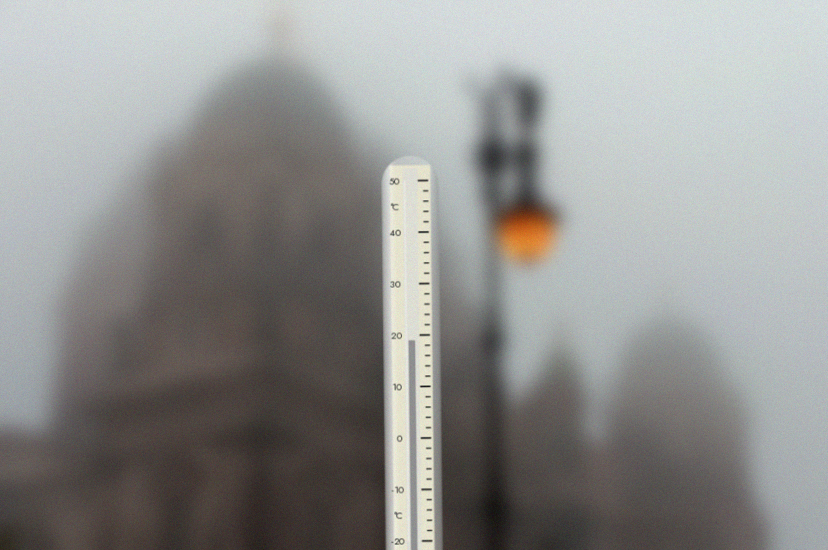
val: 19°C
